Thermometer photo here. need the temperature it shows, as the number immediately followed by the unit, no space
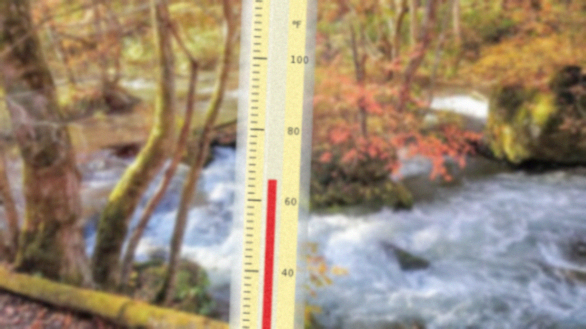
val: 66°F
